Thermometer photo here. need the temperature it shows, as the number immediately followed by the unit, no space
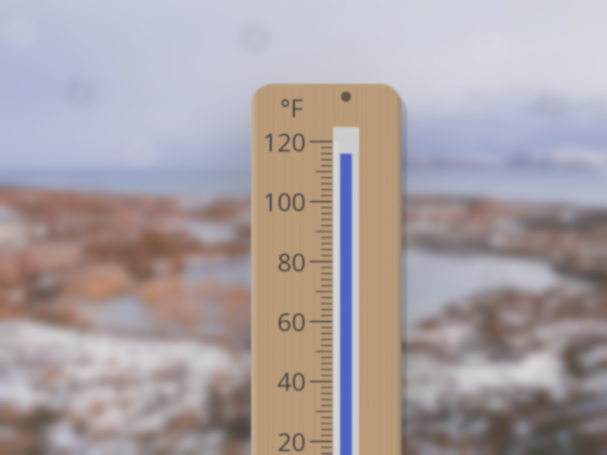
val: 116°F
